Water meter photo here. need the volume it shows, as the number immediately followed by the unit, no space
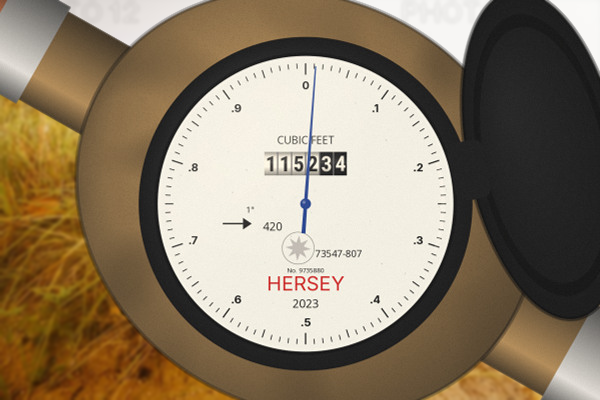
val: 115234.01ft³
